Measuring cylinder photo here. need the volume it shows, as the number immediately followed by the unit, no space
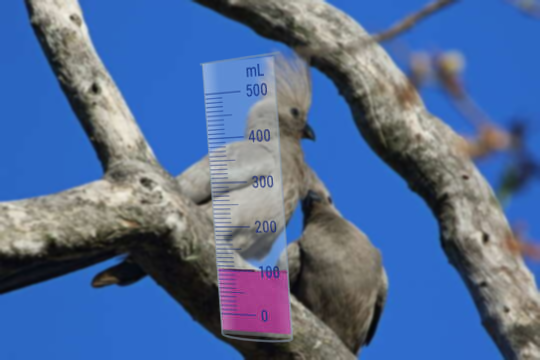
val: 100mL
